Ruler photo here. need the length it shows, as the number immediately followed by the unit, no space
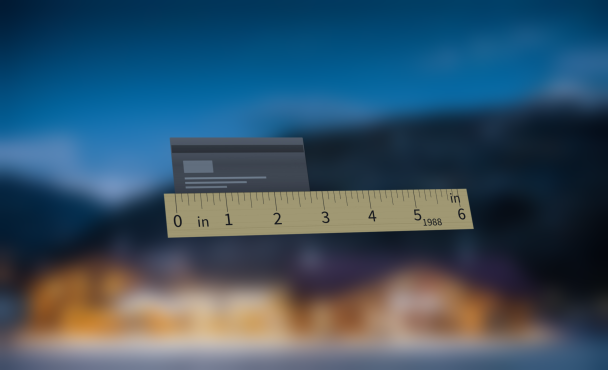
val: 2.75in
